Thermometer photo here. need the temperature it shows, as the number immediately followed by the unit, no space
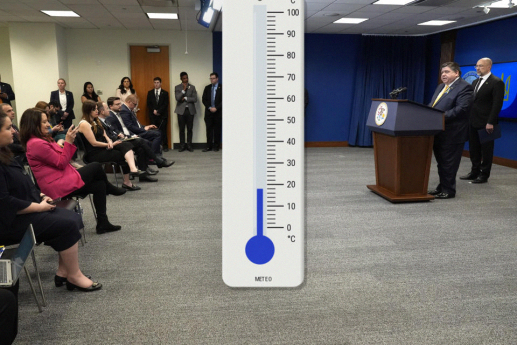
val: 18°C
